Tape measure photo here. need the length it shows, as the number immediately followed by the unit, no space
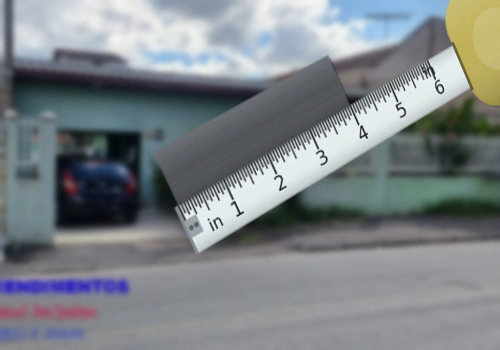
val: 4in
